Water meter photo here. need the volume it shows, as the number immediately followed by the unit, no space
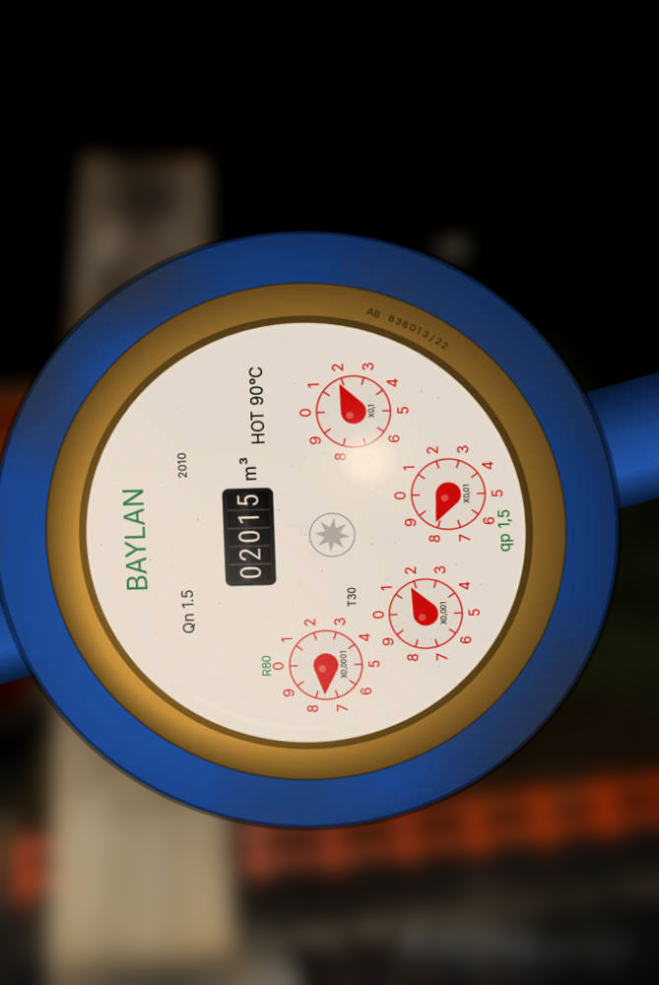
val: 2015.1817m³
